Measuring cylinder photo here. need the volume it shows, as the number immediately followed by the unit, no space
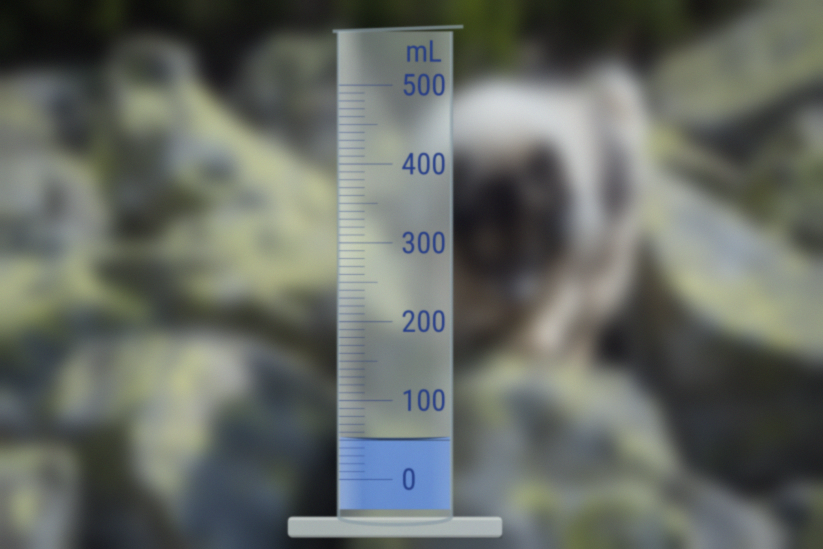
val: 50mL
